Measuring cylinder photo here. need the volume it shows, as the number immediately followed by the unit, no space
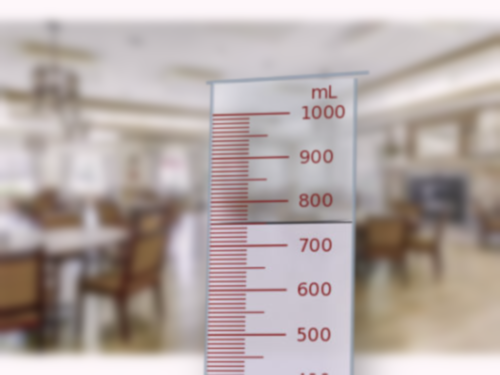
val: 750mL
